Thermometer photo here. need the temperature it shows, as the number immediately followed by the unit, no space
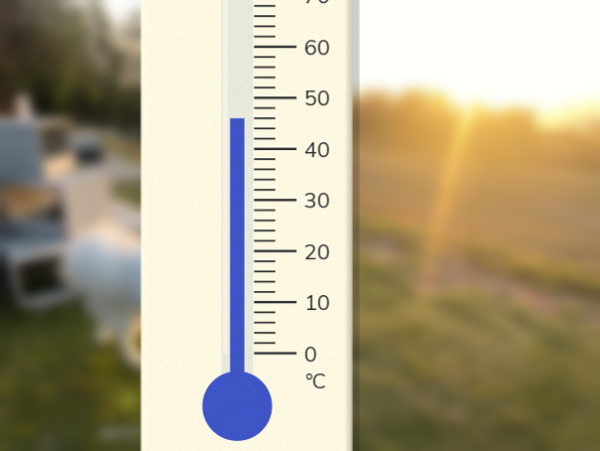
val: 46°C
